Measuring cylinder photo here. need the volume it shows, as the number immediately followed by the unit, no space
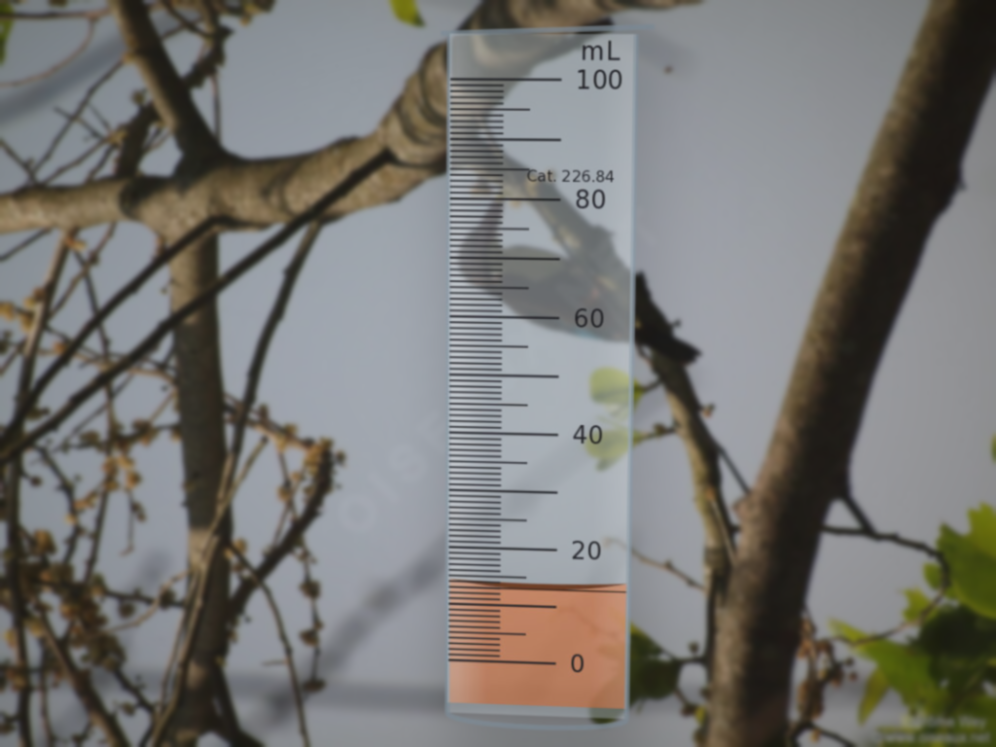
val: 13mL
